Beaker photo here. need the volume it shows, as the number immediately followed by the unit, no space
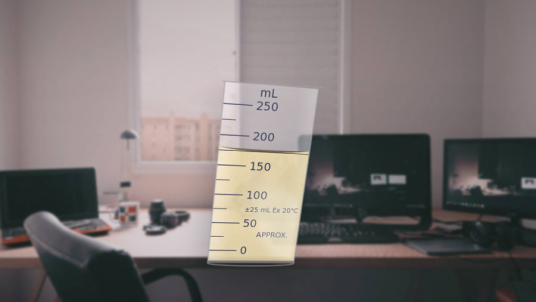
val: 175mL
